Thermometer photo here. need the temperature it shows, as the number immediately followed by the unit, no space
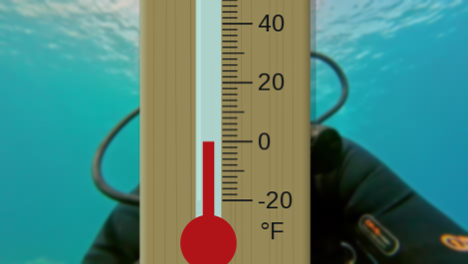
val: 0°F
